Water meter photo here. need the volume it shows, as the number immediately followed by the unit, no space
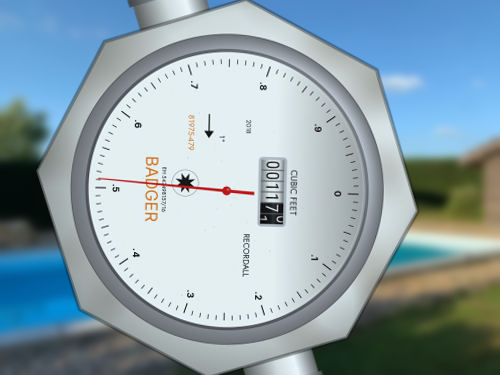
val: 1170.51ft³
